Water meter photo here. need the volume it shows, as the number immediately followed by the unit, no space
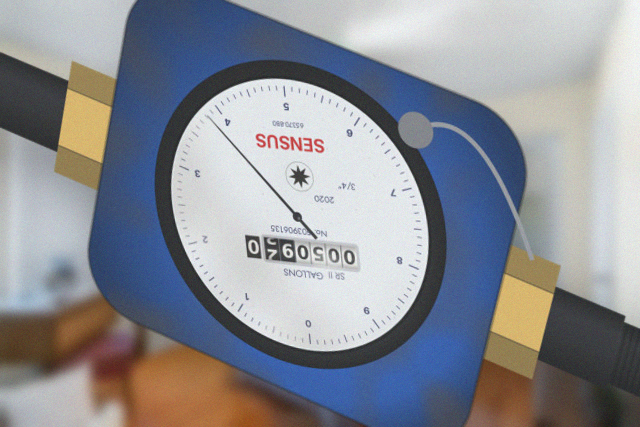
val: 50923.8gal
